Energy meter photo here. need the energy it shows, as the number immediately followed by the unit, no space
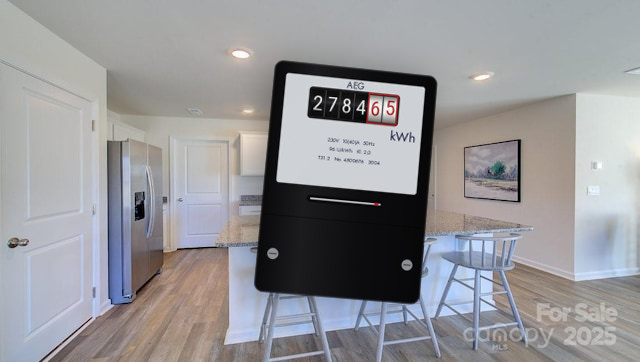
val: 2784.65kWh
